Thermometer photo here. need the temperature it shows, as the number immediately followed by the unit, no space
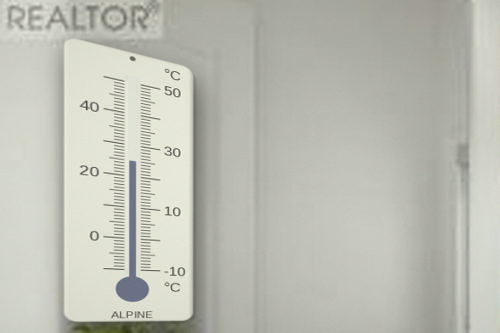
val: 25°C
